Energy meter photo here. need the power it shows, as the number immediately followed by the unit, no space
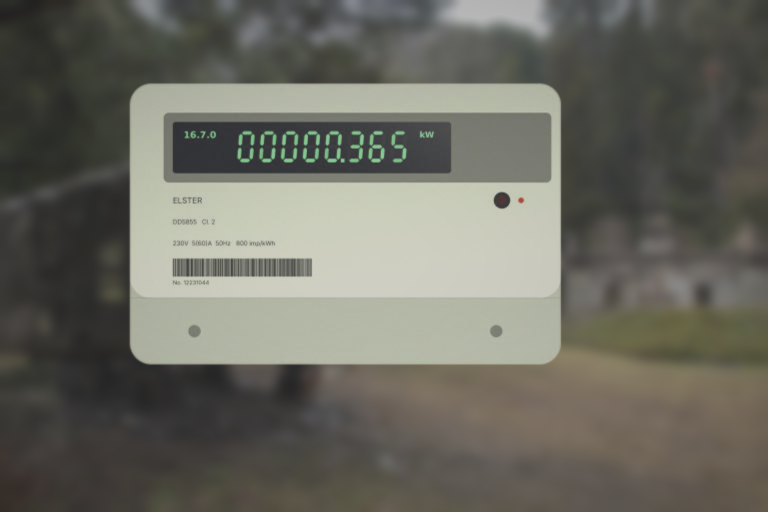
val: 0.365kW
